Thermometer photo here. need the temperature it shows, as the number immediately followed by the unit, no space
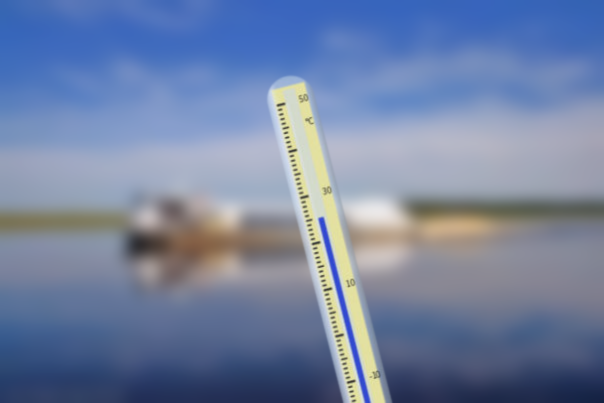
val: 25°C
